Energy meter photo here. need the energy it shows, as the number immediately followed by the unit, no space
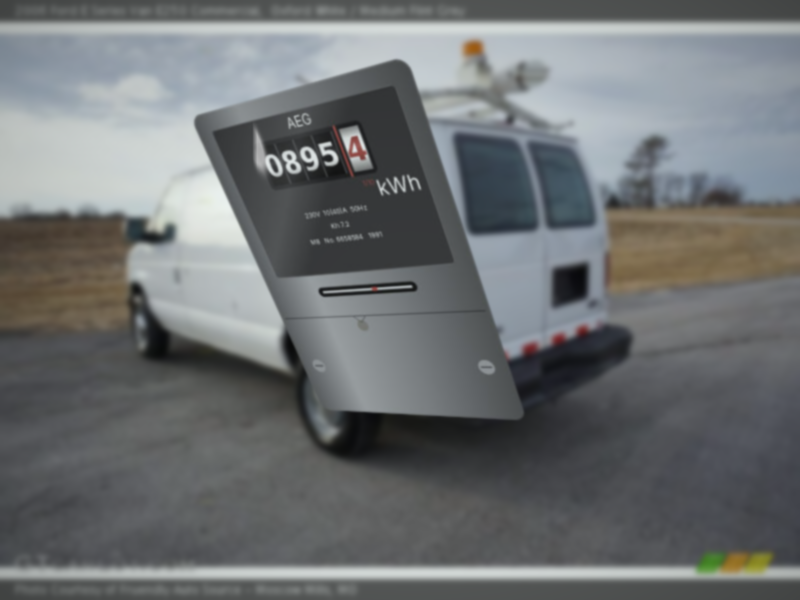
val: 895.4kWh
